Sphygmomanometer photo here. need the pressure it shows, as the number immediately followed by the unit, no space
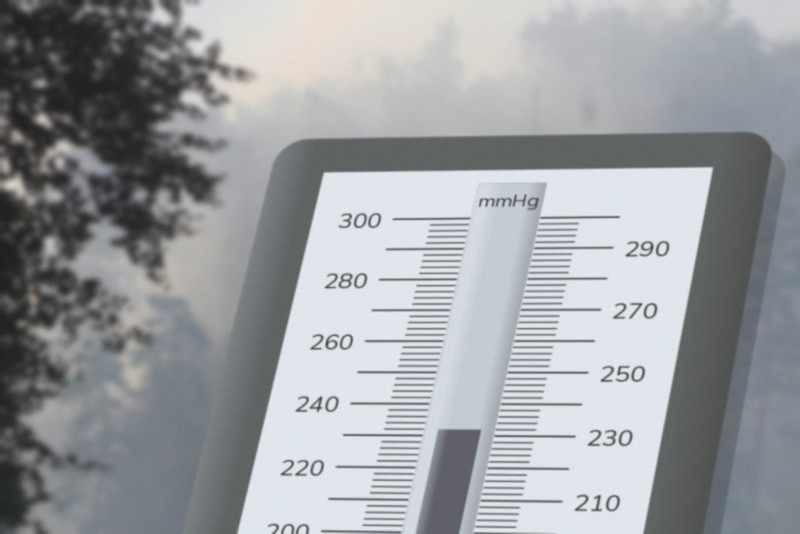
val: 232mmHg
